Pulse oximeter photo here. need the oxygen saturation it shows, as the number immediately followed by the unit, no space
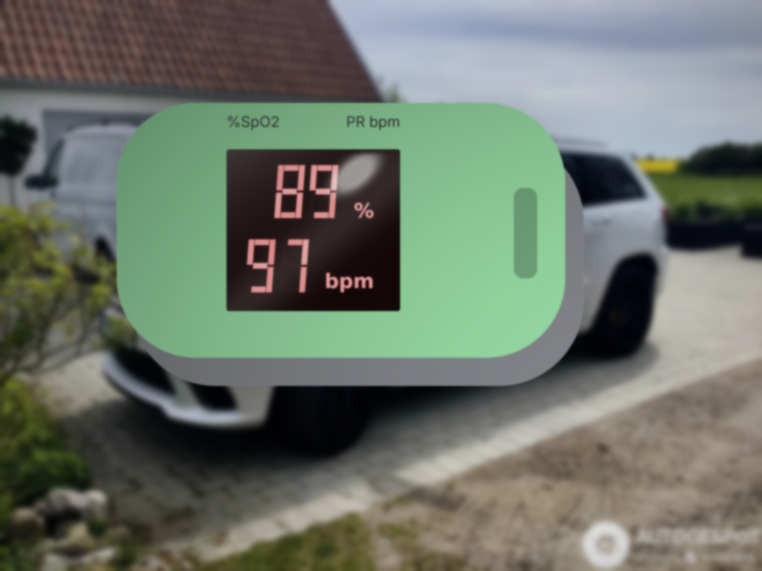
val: 89%
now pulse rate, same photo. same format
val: 97bpm
